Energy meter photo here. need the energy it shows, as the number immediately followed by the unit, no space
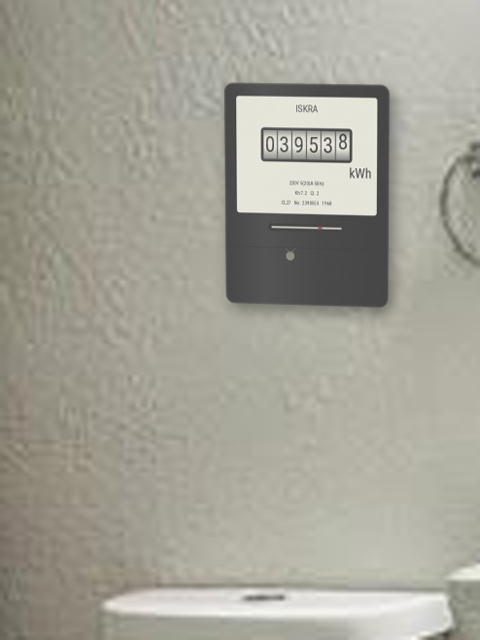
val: 39538kWh
